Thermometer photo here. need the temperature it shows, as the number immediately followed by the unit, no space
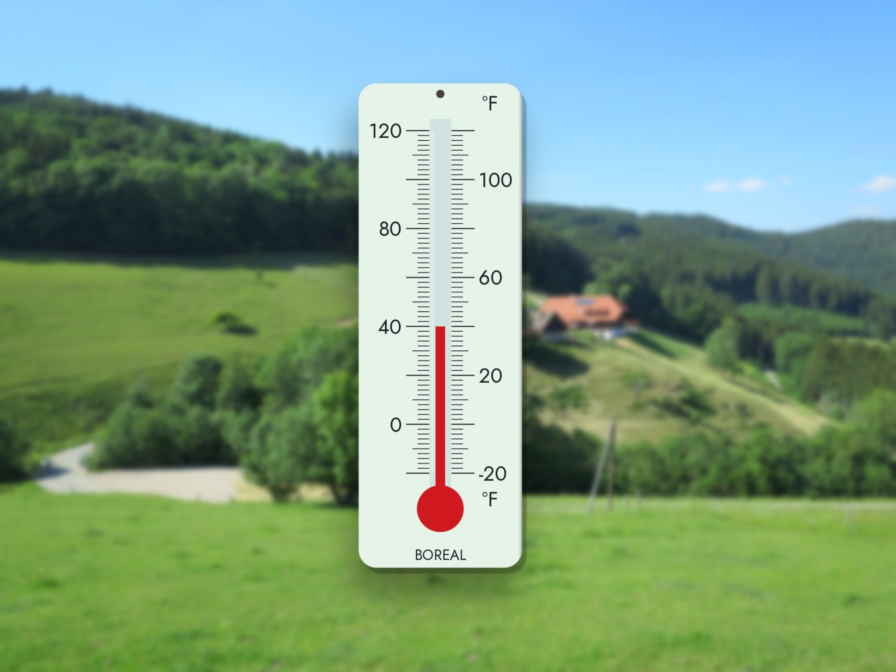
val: 40°F
